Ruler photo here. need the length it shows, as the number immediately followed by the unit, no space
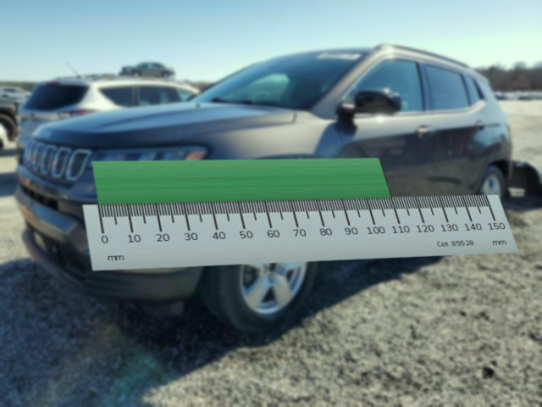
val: 110mm
